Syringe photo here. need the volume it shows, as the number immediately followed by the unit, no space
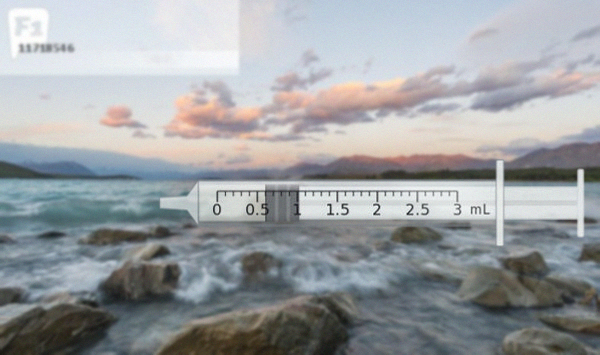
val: 0.6mL
